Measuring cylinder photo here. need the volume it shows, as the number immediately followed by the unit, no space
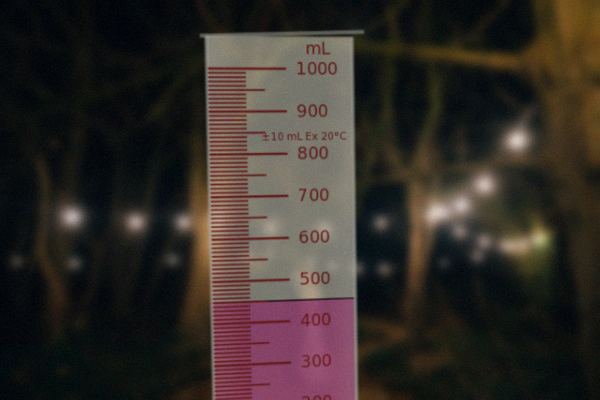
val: 450mL
